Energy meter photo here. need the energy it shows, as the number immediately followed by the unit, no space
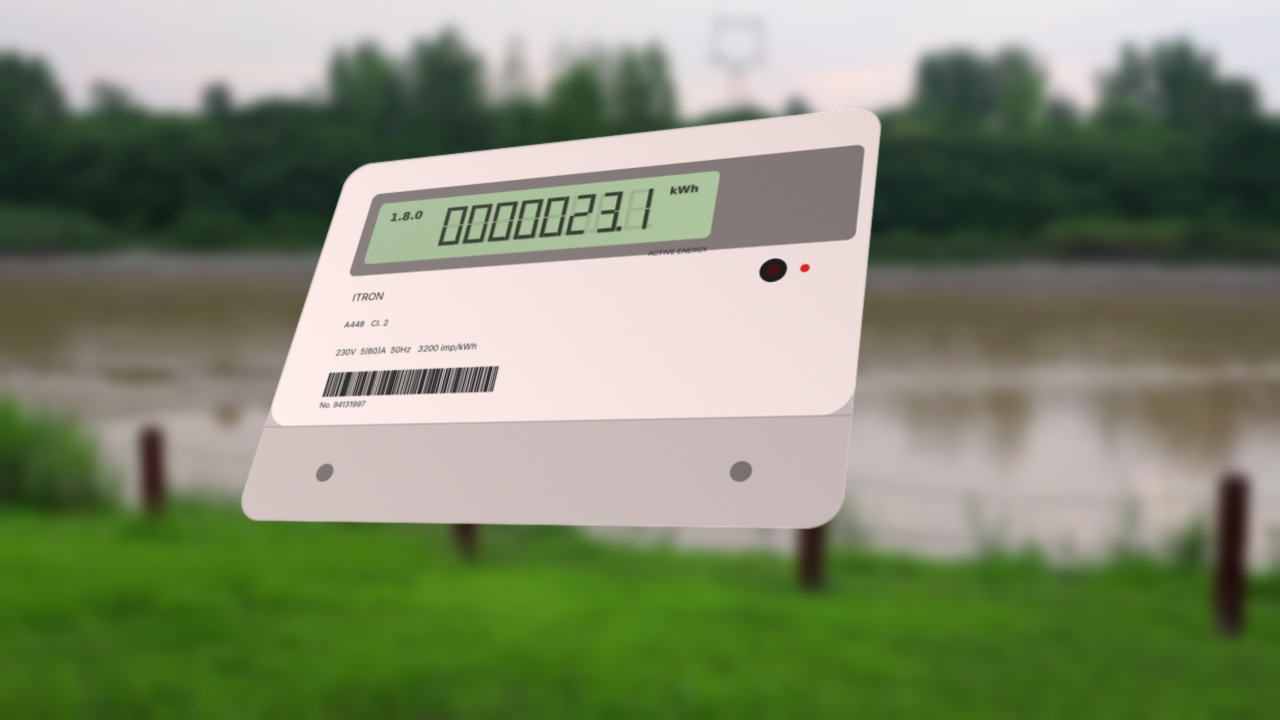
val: 23.1kWh
